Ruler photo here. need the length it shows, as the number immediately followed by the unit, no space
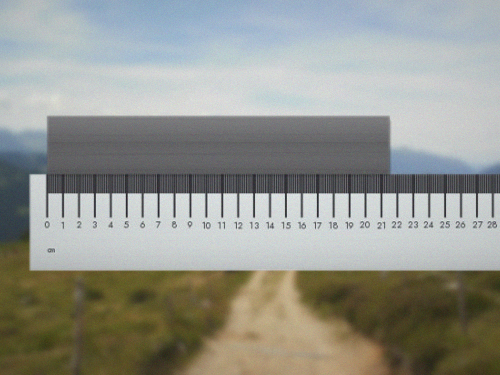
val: 21.5cm
